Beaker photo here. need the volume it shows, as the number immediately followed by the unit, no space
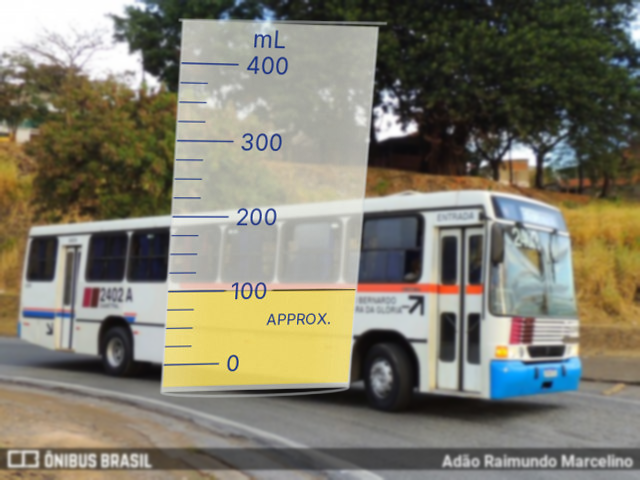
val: 100mL
